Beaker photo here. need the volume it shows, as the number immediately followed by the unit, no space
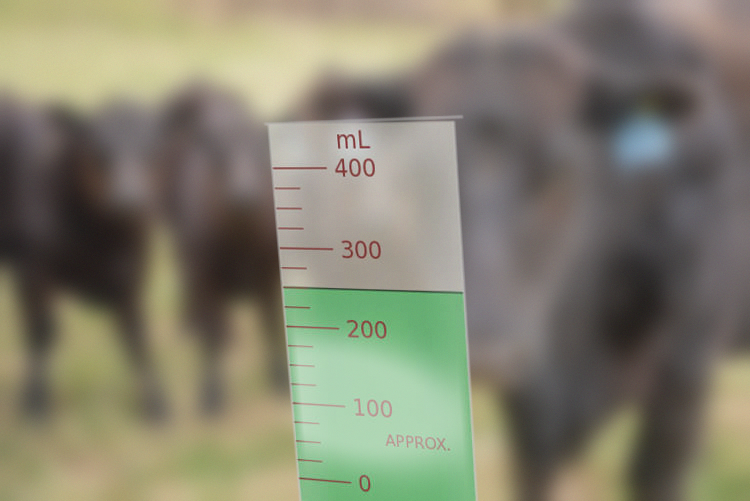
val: 250mL
